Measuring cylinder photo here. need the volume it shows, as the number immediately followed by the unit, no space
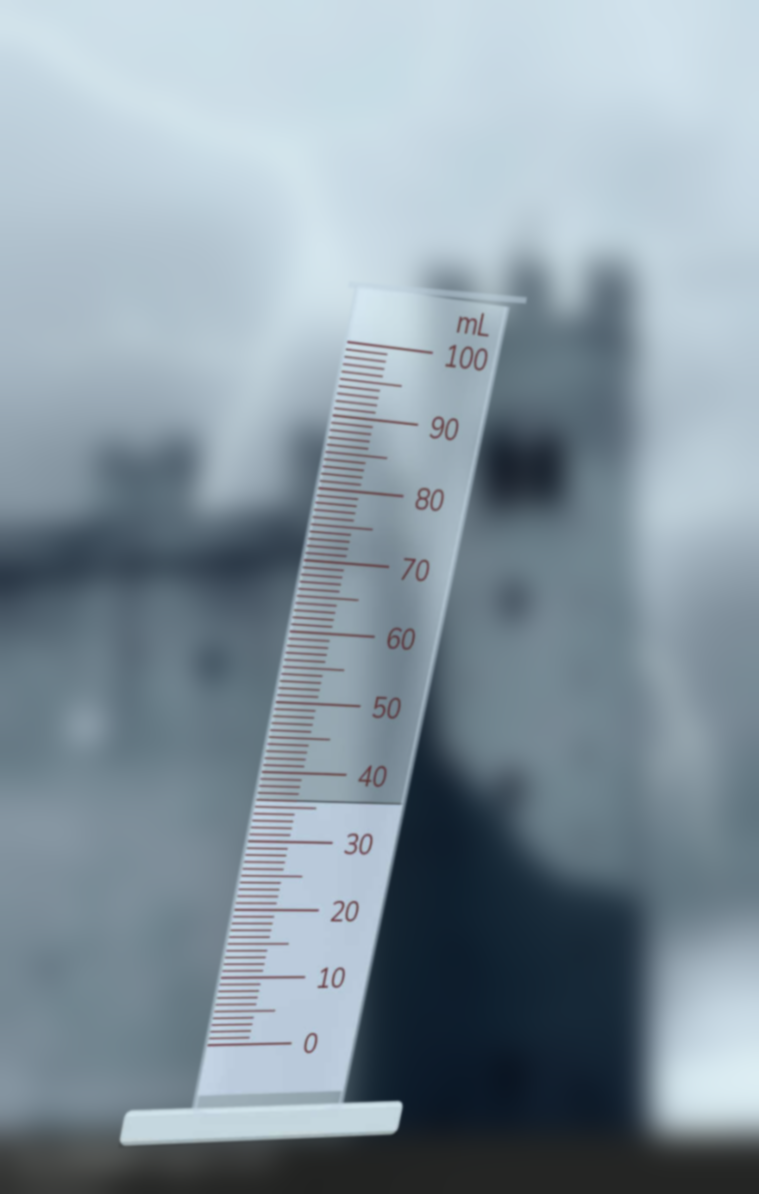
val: 36mL
